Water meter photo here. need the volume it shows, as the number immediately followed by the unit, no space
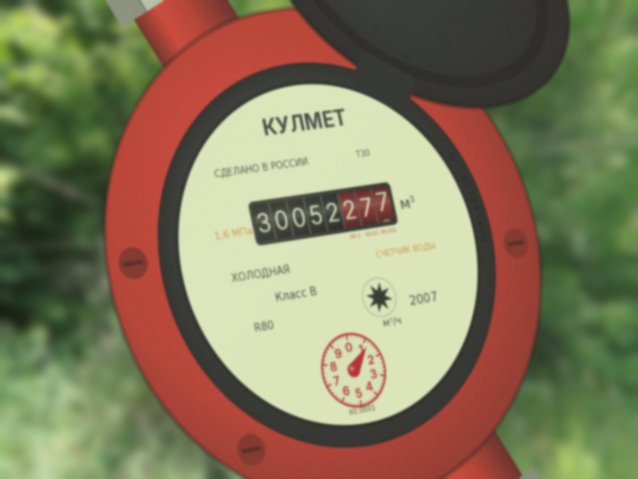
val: 30052.2771m³
